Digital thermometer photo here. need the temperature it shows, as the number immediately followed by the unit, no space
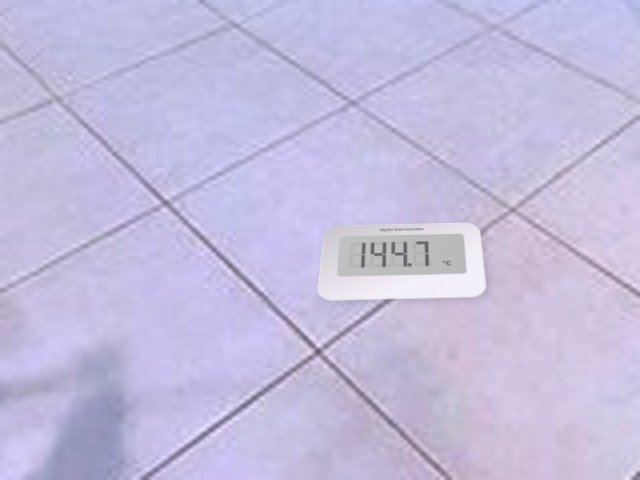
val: 144.7°C
